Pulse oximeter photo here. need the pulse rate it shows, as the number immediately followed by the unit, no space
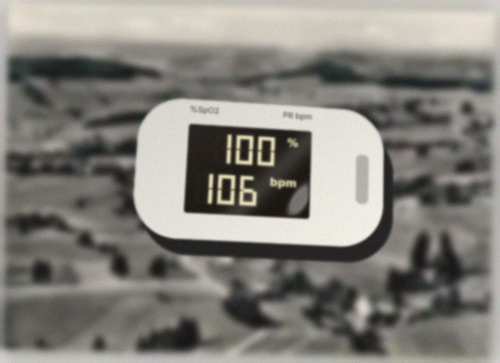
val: 106bpm
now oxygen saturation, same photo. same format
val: 100%
